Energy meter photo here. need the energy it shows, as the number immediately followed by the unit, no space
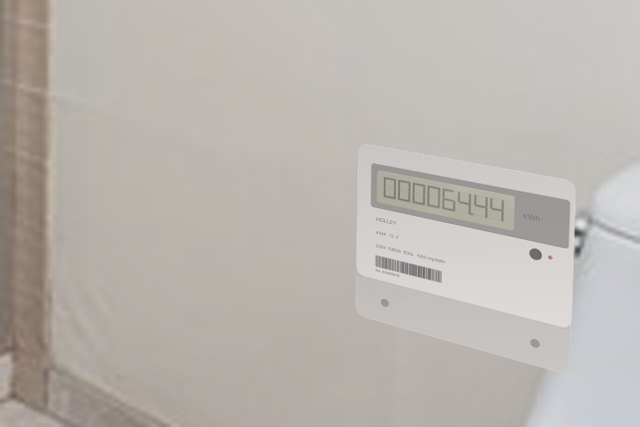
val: 64.44kWh
